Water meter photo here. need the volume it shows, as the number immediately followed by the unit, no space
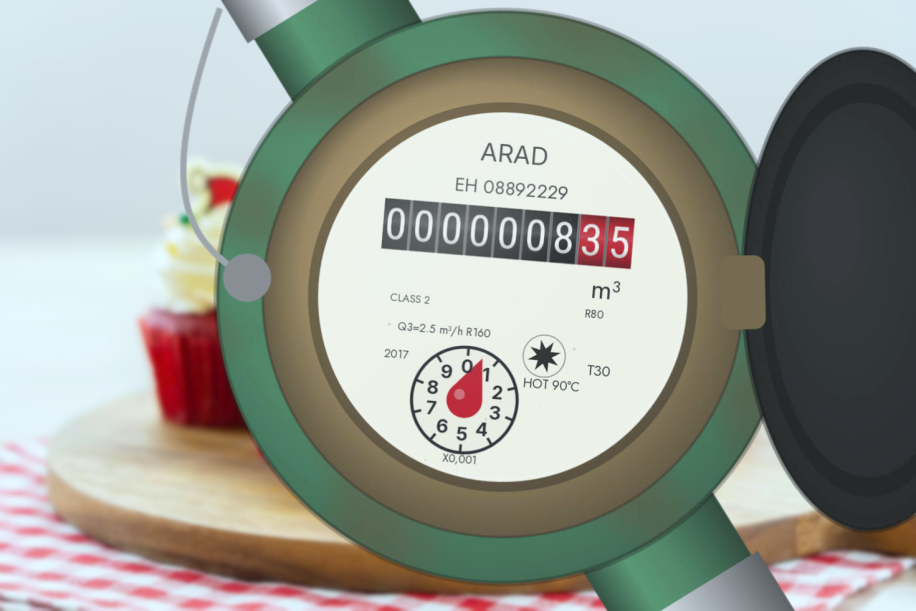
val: 8.350m³
